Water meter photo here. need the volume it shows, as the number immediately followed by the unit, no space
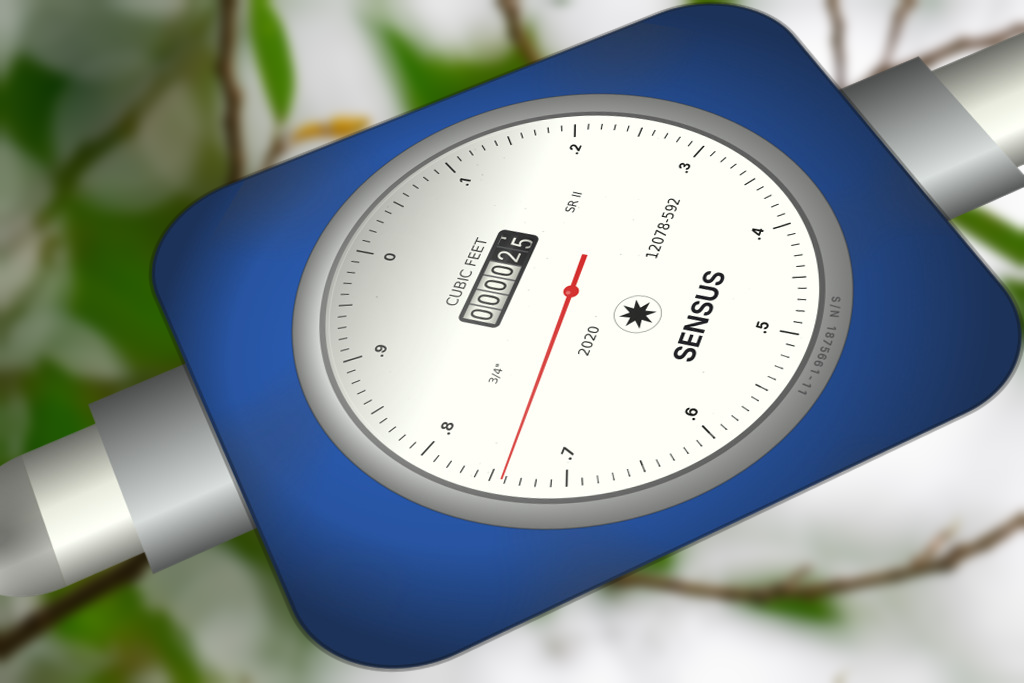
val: 24.74ft³
